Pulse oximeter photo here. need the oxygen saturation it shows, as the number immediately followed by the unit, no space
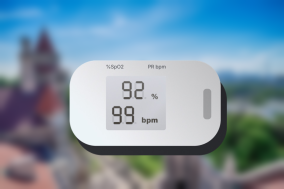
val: 92%
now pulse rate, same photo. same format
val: 99bpm
